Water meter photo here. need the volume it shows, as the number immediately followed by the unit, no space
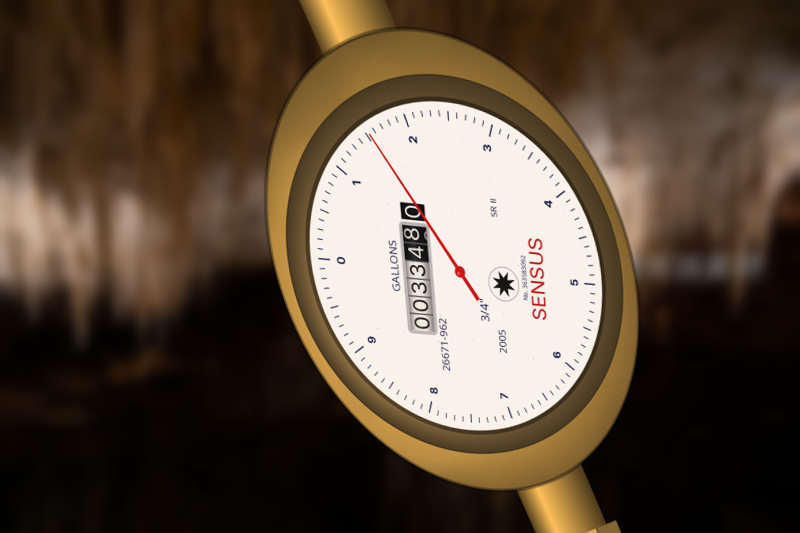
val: 33481.5gal
